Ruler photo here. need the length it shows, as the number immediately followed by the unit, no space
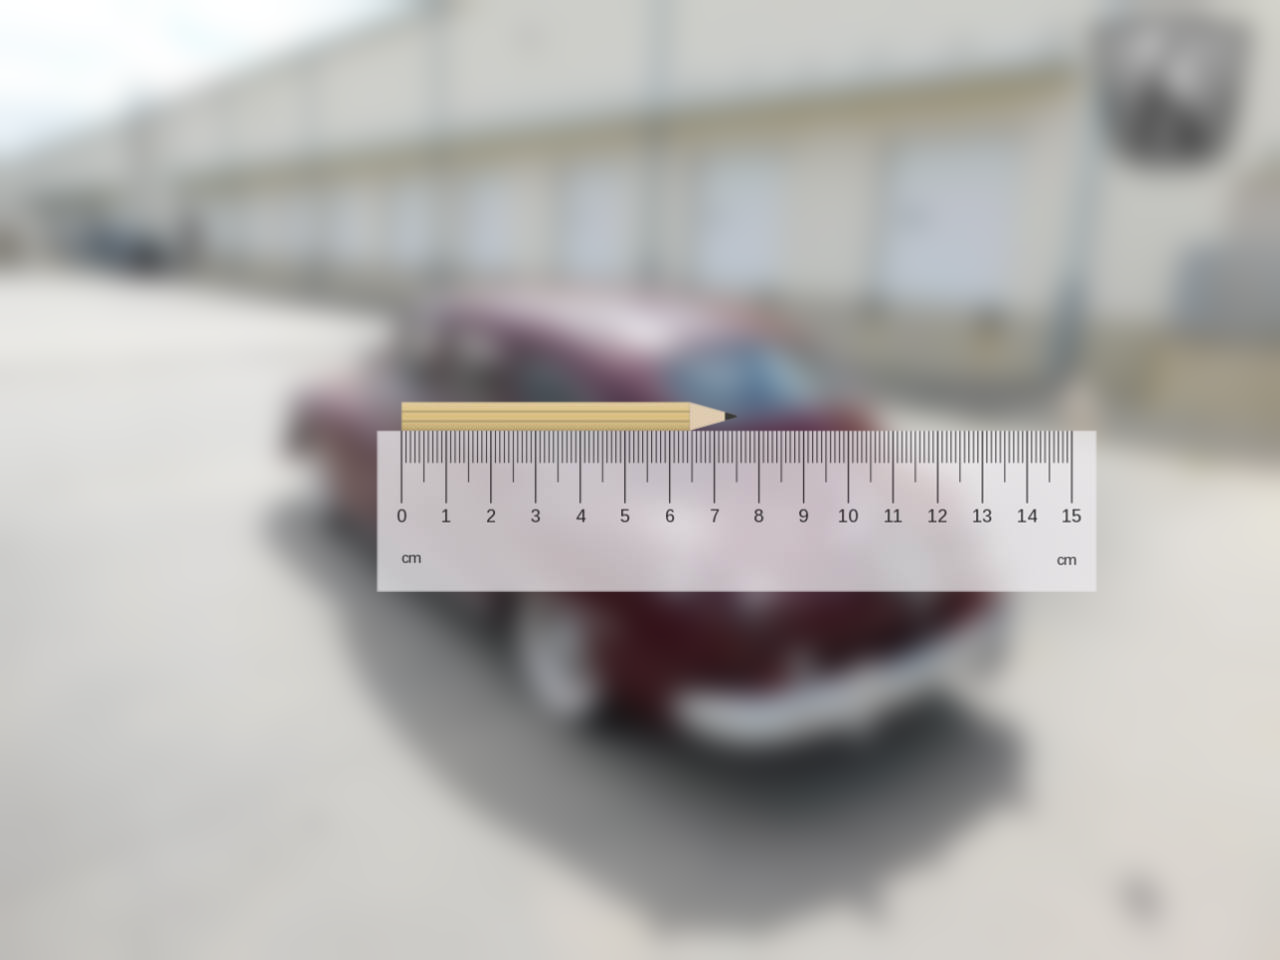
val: 7.5cm
